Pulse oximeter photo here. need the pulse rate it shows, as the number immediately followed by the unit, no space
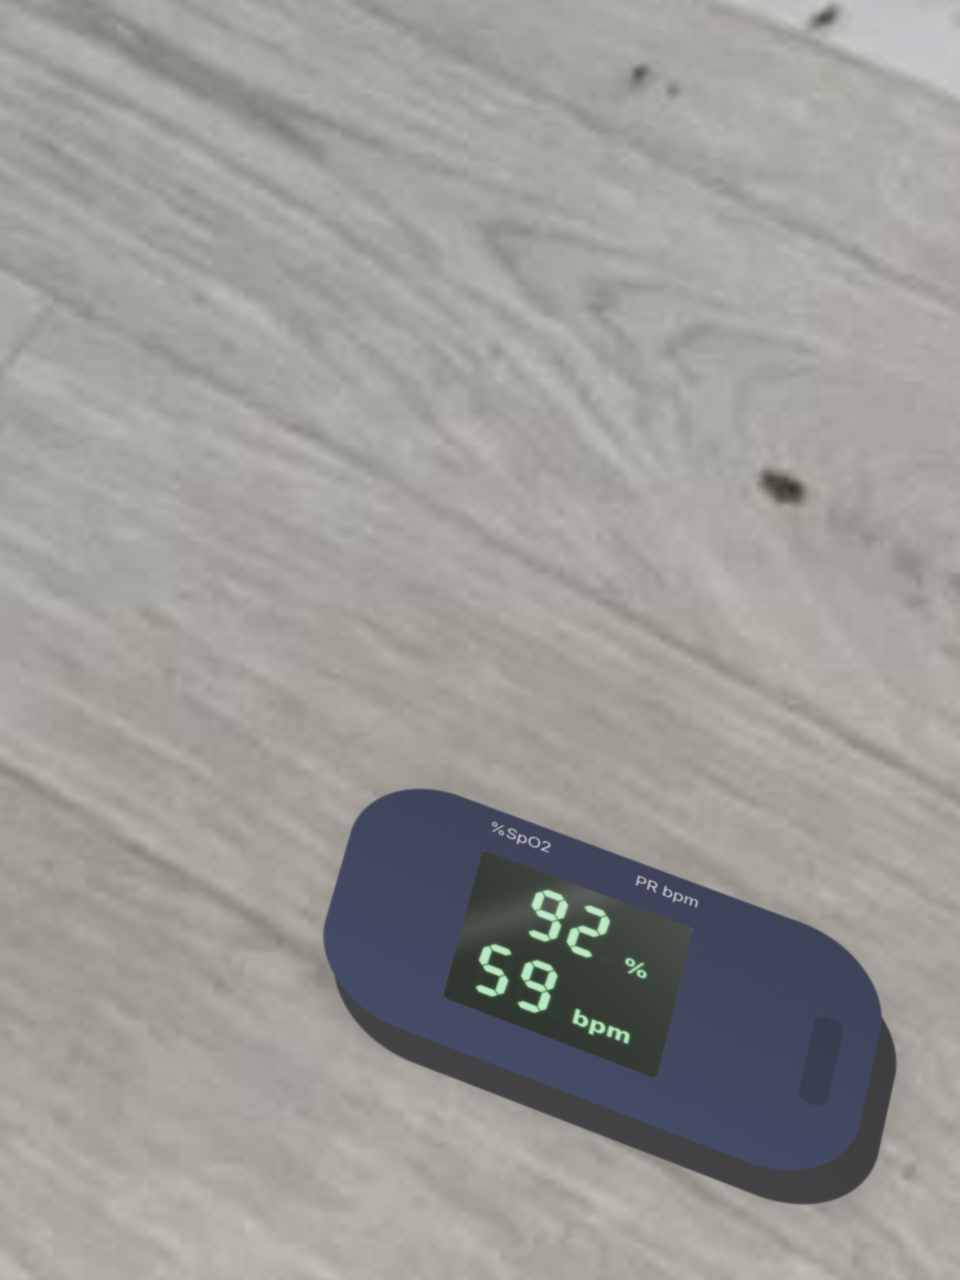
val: 59bpm
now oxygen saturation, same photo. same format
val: 92%
